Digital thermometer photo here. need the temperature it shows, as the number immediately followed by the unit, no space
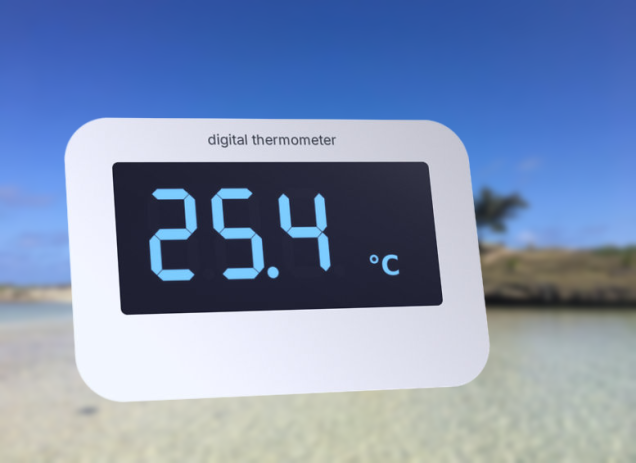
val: 25.4°C
